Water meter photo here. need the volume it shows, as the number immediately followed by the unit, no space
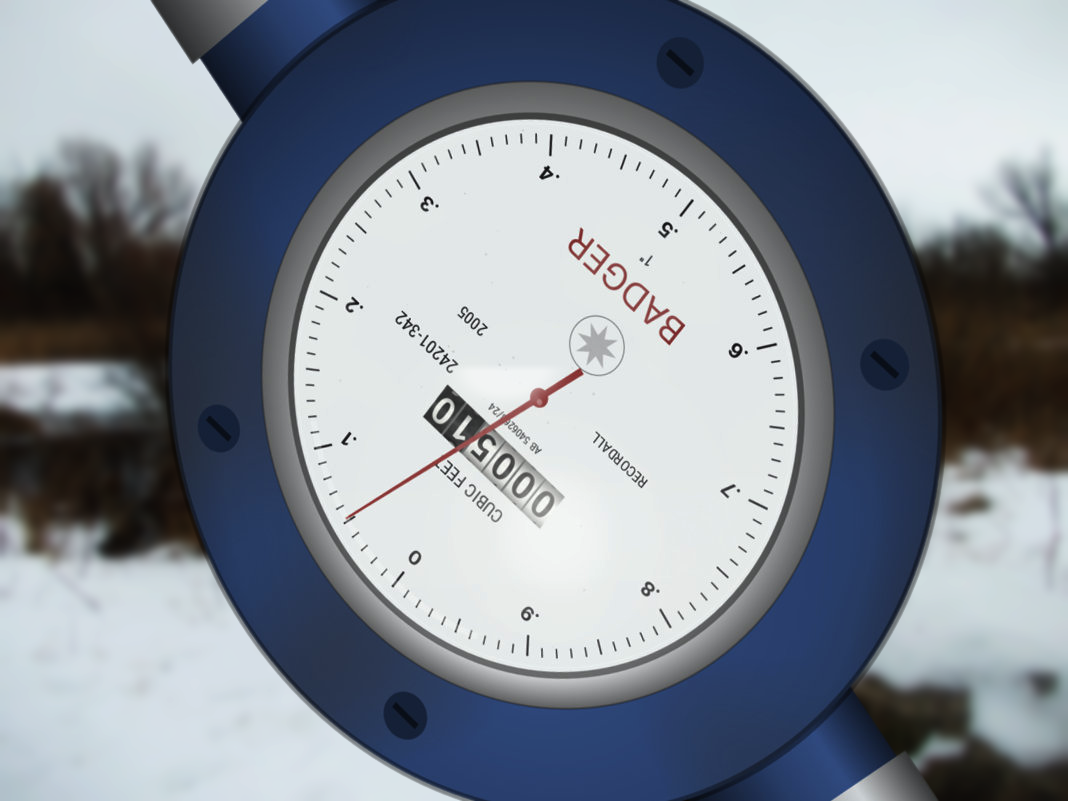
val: 510.05ft³
